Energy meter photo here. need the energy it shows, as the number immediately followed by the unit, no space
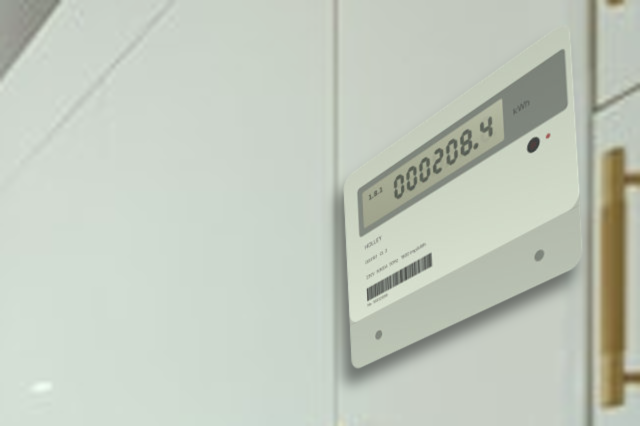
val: 208.4kWh
